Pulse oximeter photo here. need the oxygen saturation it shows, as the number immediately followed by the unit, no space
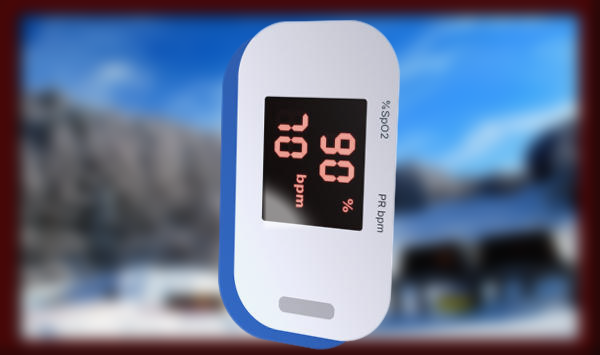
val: 90%
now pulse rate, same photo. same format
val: 70bpm
